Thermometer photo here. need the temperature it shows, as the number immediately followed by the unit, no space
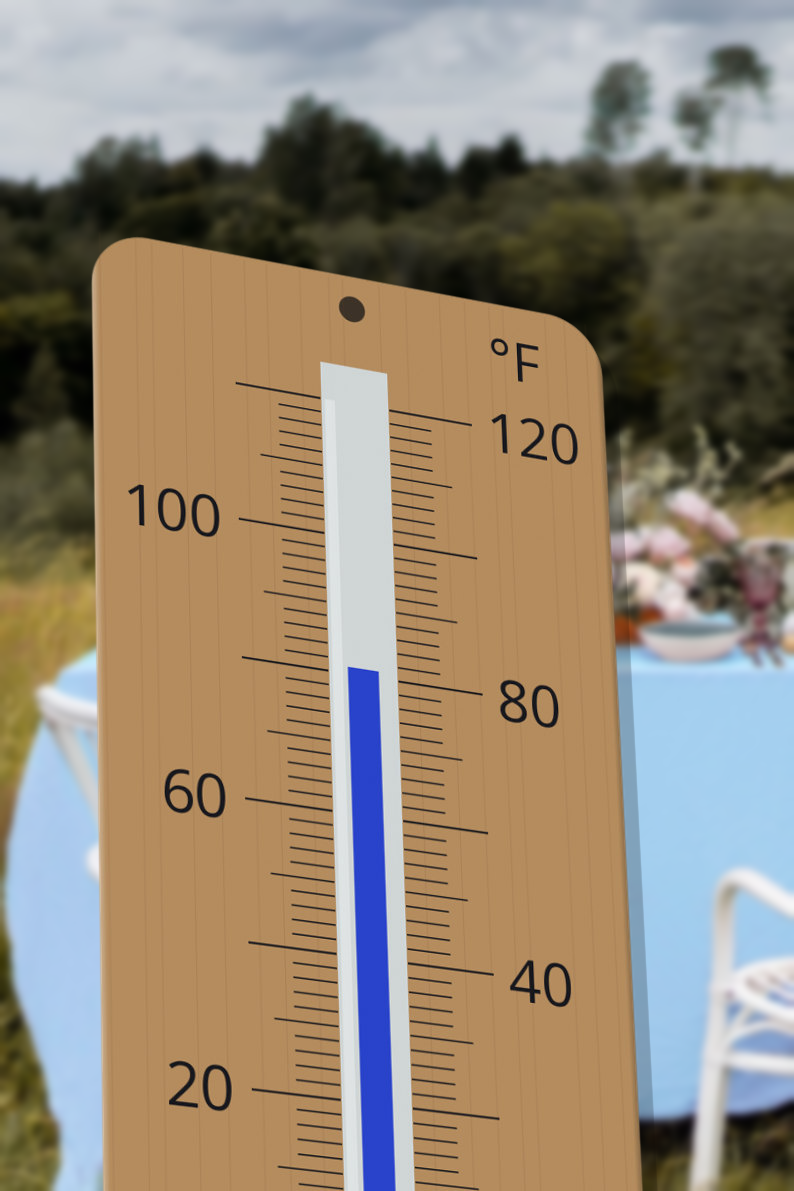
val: 81°F
